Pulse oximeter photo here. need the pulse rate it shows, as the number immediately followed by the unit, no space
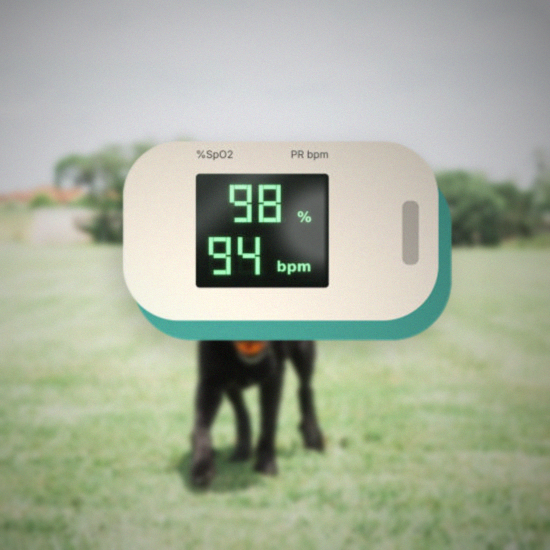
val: 94bpm
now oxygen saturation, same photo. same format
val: 98%
